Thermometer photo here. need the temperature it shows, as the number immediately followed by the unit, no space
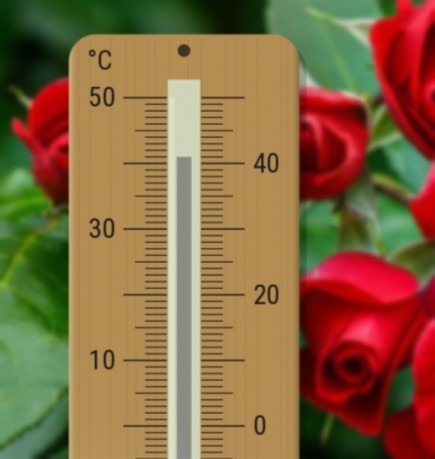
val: 41°C
